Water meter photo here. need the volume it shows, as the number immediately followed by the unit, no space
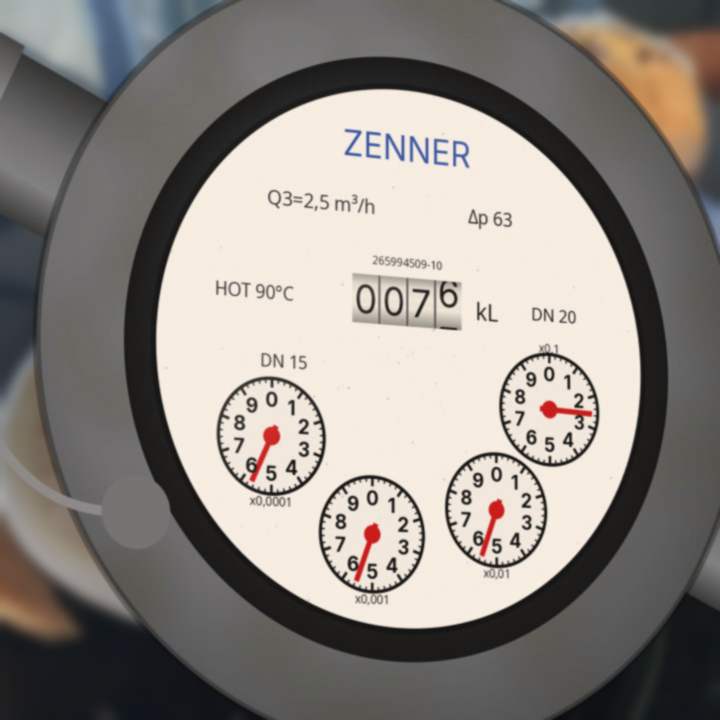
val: 76.2555kL
